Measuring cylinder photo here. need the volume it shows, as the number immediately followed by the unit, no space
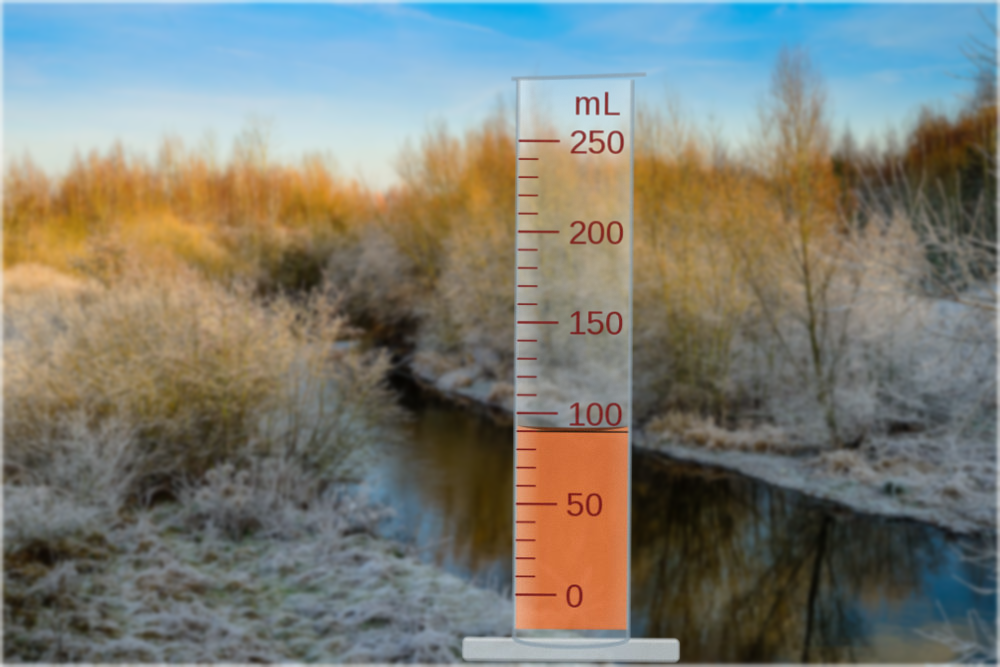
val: 90mL
